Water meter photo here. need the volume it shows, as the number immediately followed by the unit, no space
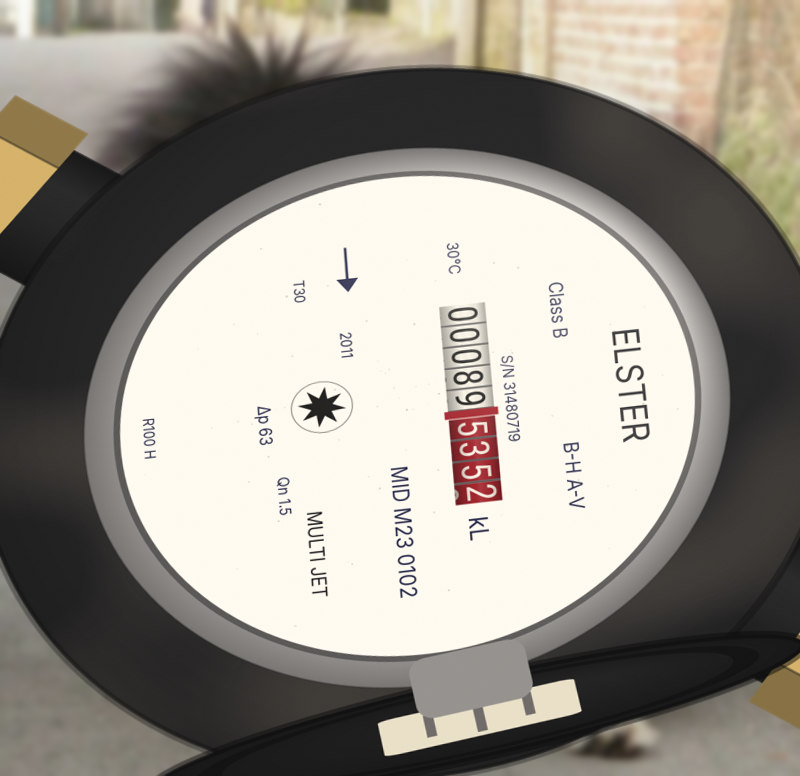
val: 89.5352kL
